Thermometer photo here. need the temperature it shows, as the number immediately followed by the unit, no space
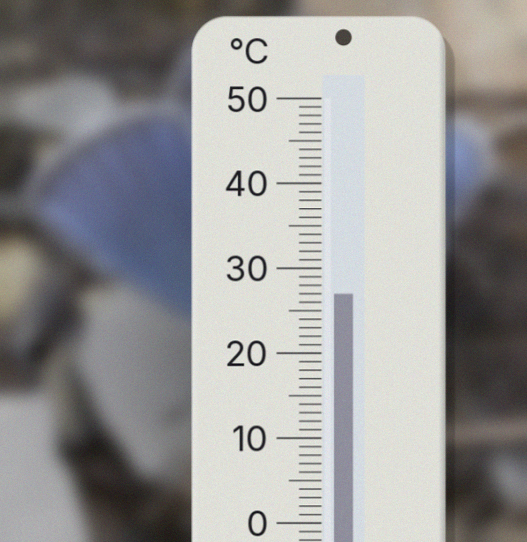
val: 27°C
